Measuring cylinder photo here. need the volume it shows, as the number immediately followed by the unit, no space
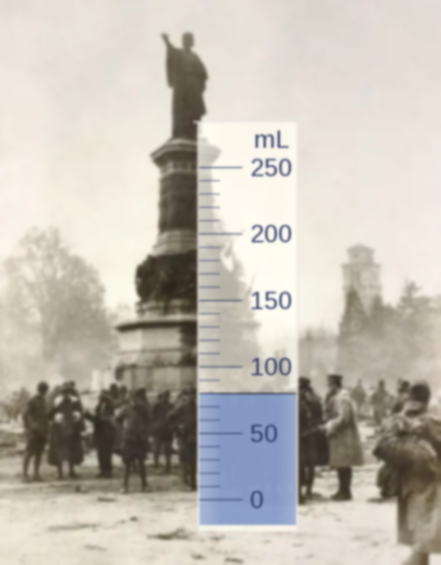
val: 80mL
